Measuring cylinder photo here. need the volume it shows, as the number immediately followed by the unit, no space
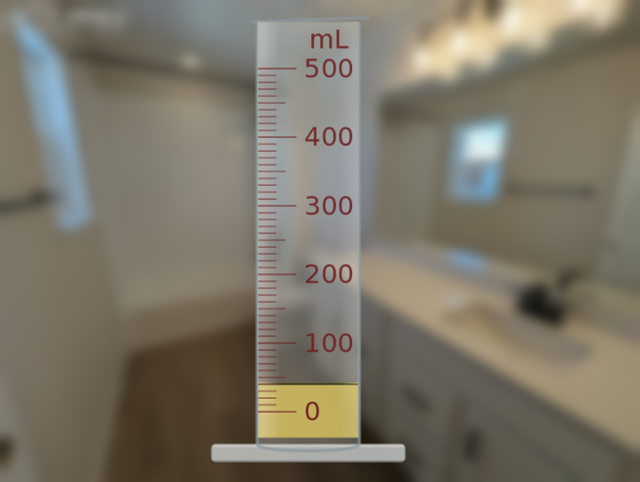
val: 40mL
